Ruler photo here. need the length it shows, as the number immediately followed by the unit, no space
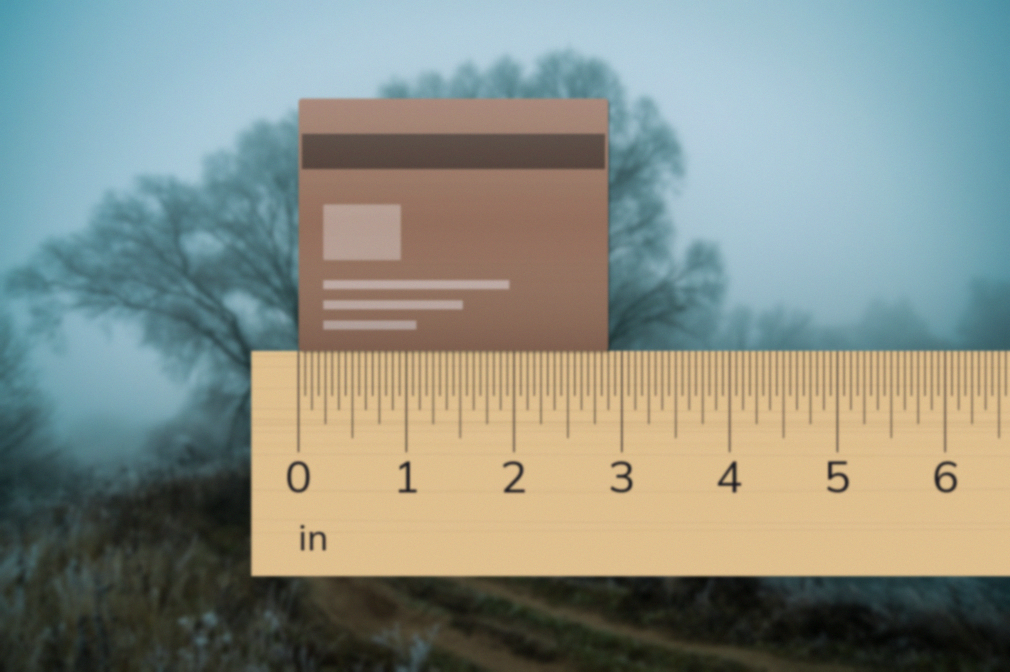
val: 2.875in
